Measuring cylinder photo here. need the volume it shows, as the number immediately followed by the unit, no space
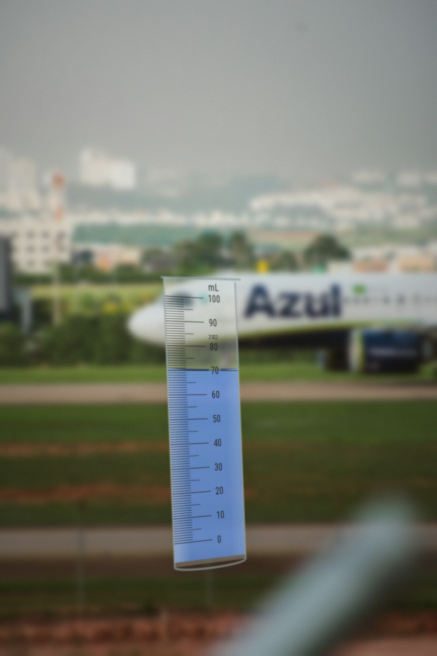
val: 70mL
